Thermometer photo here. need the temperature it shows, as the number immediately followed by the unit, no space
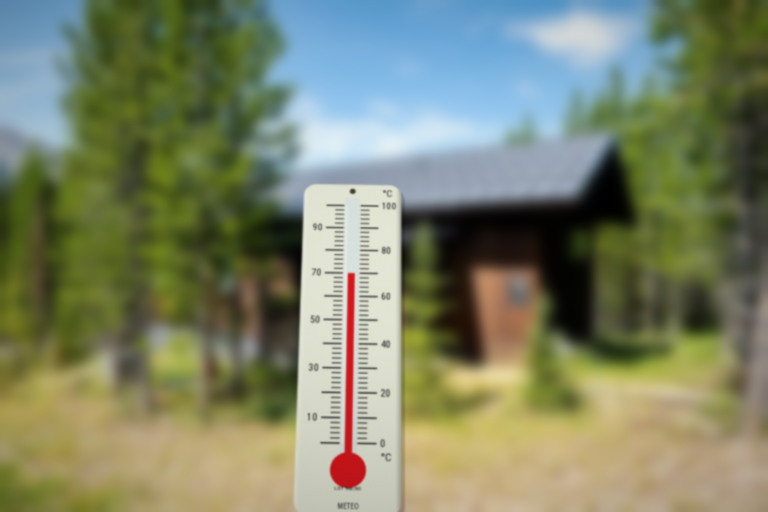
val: 70°C
